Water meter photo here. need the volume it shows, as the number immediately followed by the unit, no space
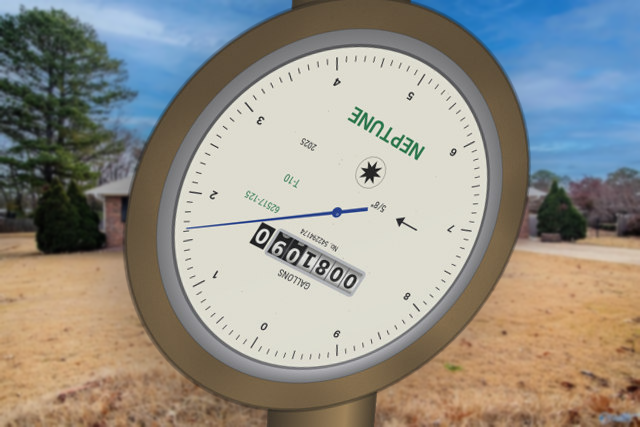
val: 81091.6gal
